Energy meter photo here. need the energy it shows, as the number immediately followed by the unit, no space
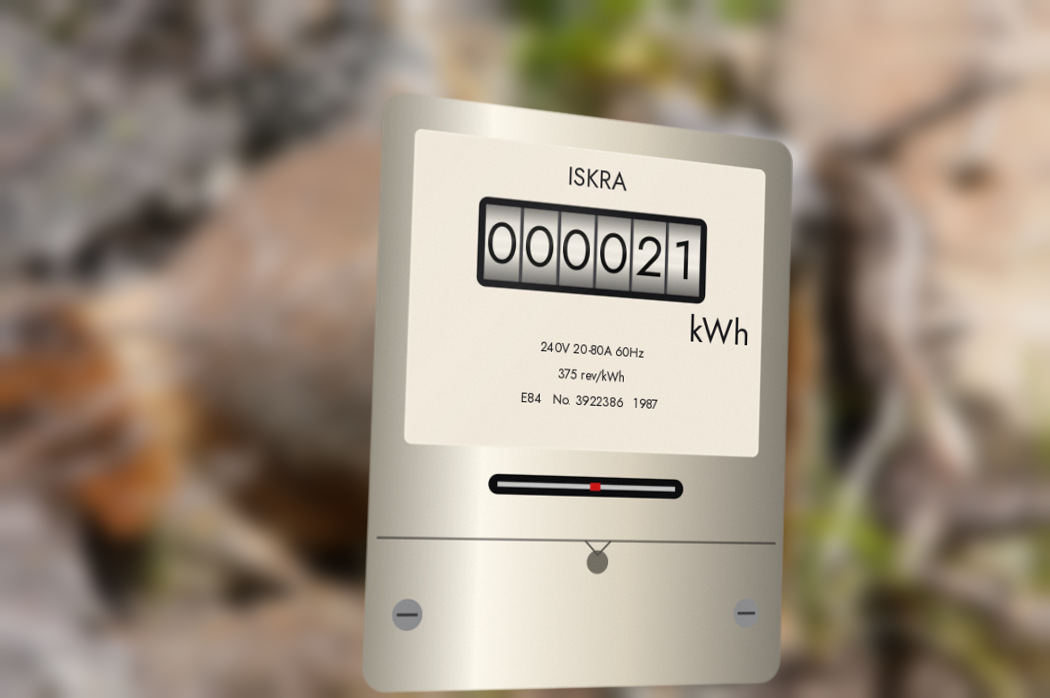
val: 21kWh
